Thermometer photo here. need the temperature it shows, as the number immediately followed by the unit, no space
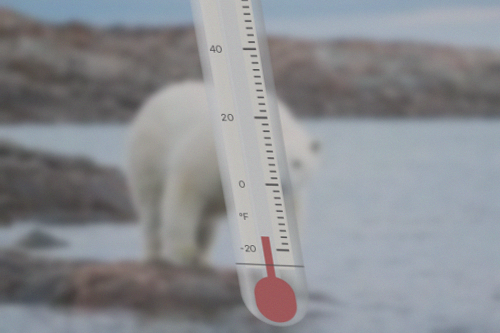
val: -16°F
